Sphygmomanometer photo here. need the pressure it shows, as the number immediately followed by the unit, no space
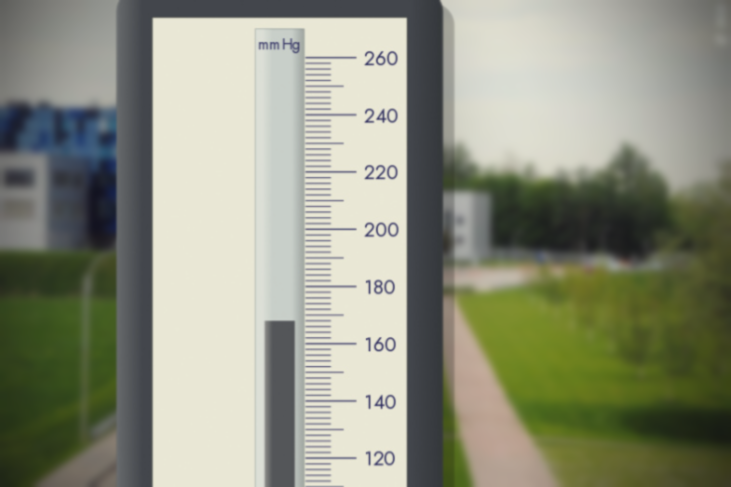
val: 168mmHg
